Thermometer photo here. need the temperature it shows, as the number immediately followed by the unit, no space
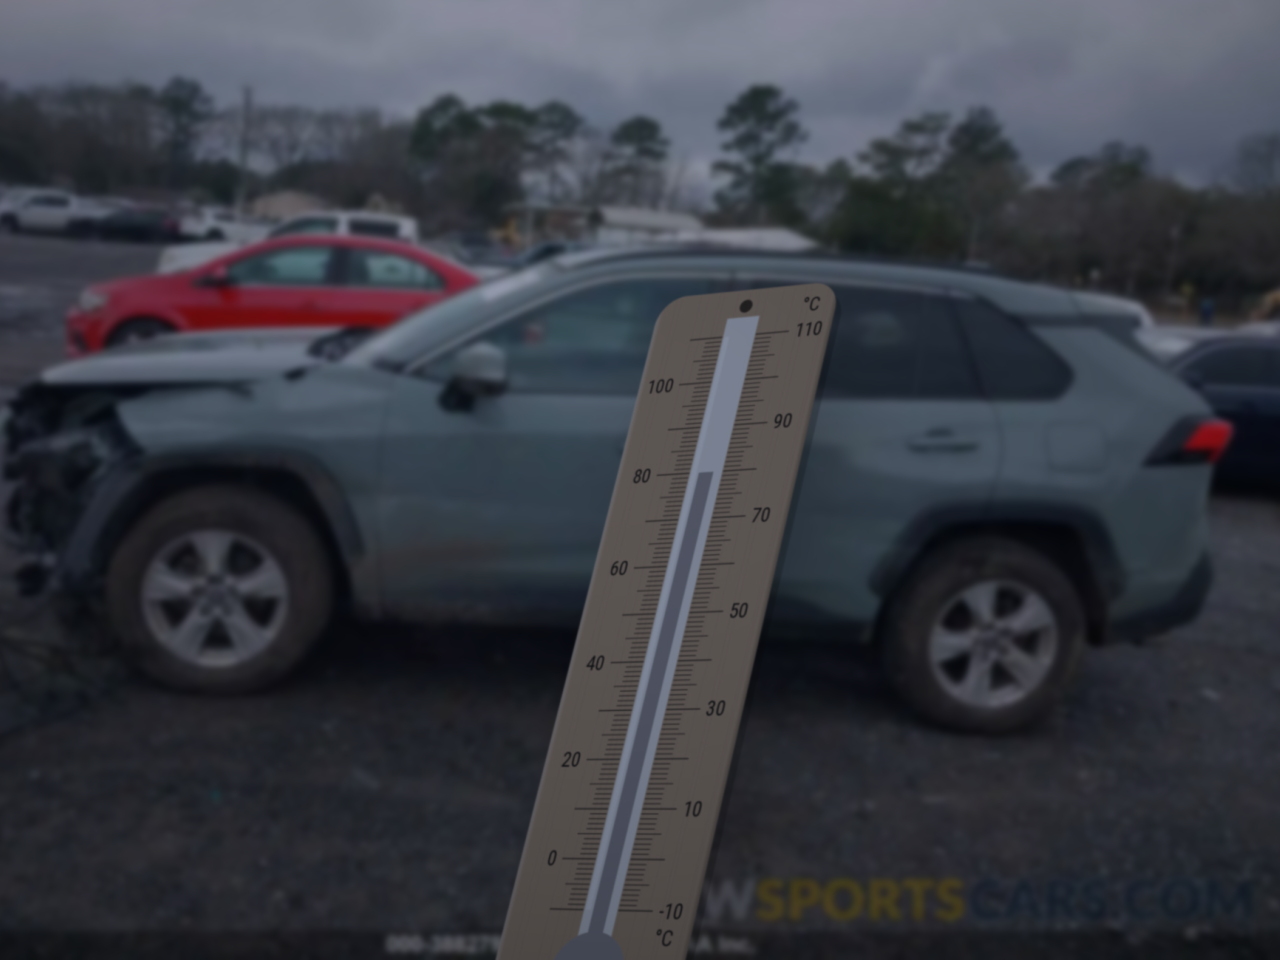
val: 80°C
